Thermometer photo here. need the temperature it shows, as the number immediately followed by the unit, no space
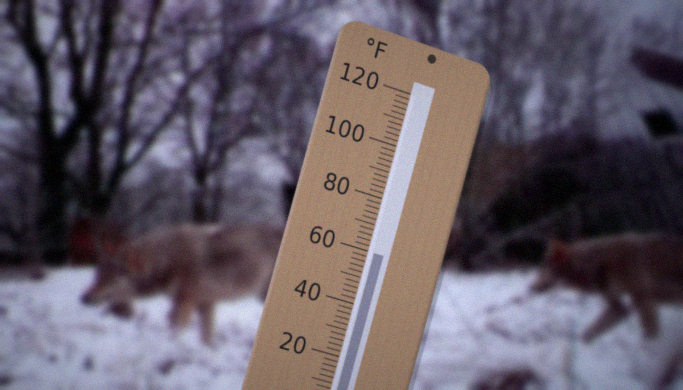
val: 60°F
